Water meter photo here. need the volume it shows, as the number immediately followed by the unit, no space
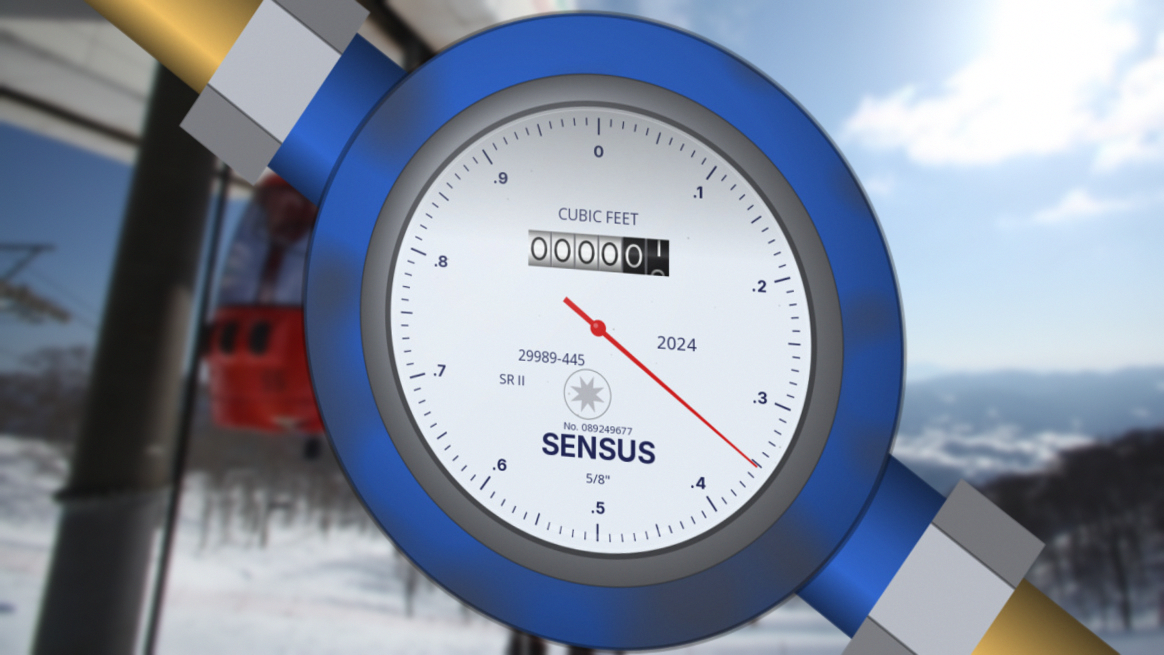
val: 1.35ft³
